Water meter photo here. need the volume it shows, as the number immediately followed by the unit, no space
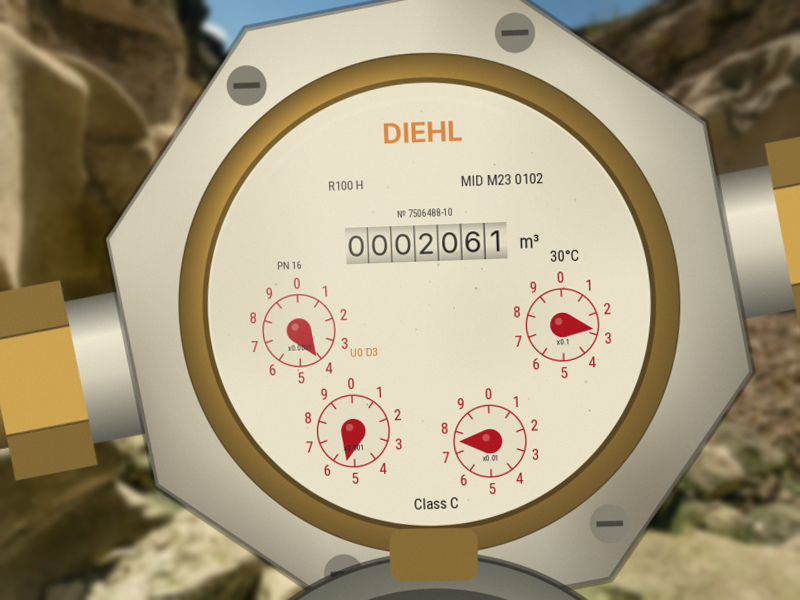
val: 2061.2754m³
